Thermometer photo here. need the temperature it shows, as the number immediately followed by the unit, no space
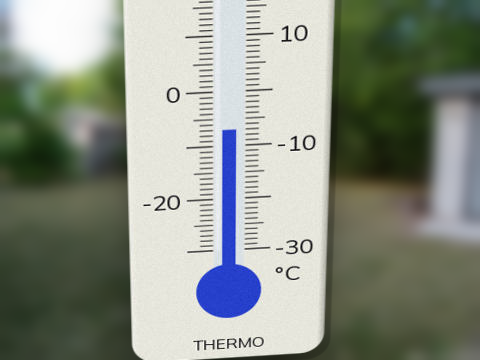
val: -7°C
